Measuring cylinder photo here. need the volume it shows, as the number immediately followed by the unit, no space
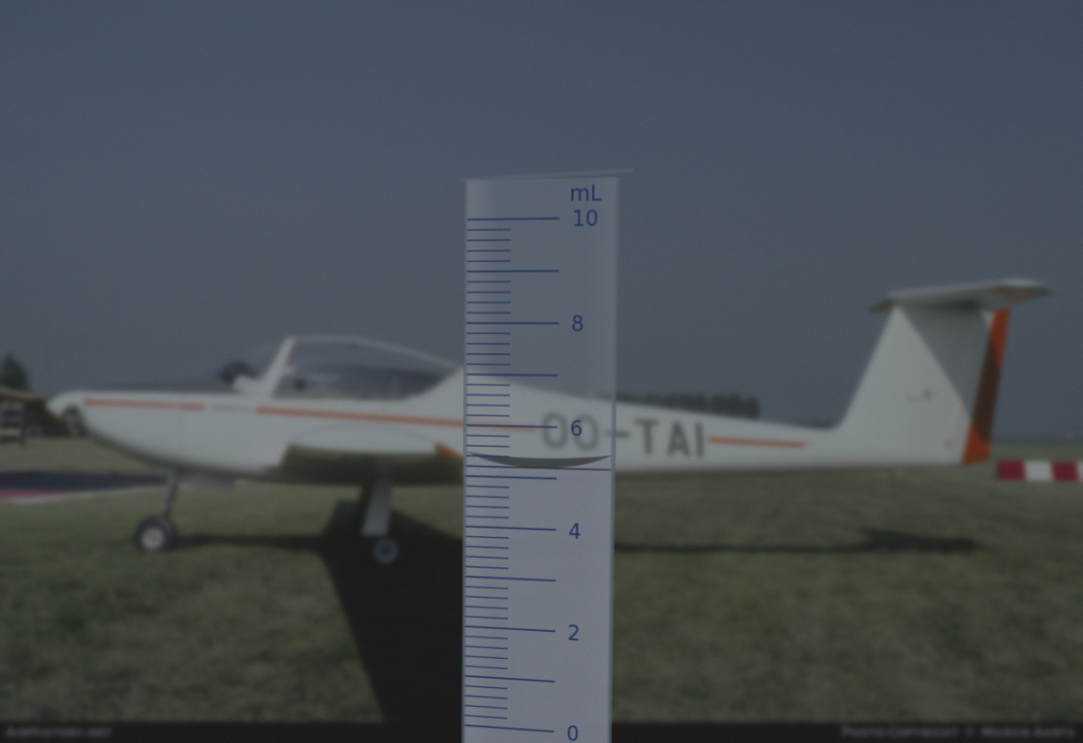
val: 5.2mL
